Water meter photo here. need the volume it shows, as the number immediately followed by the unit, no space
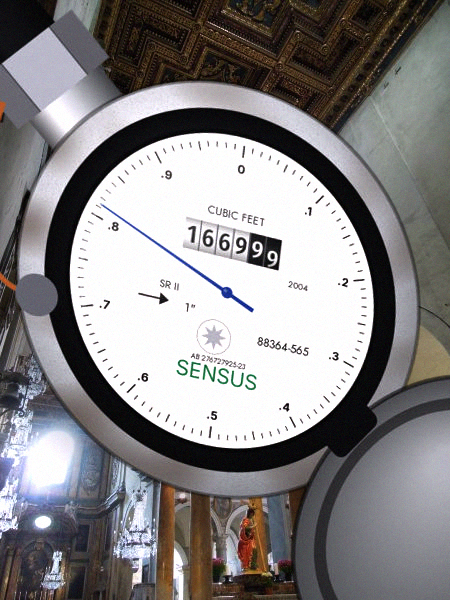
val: 166998.81ft³
